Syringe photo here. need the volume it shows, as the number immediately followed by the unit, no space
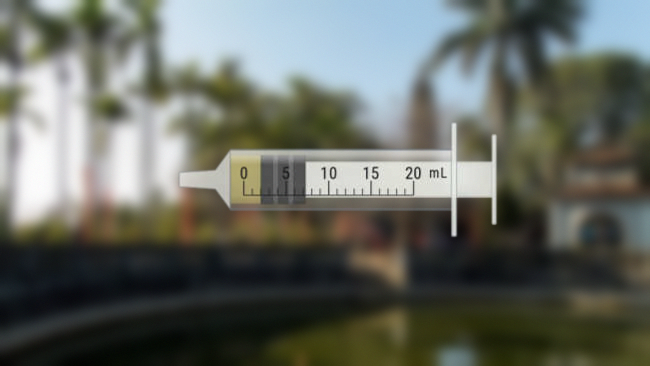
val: 2mL
